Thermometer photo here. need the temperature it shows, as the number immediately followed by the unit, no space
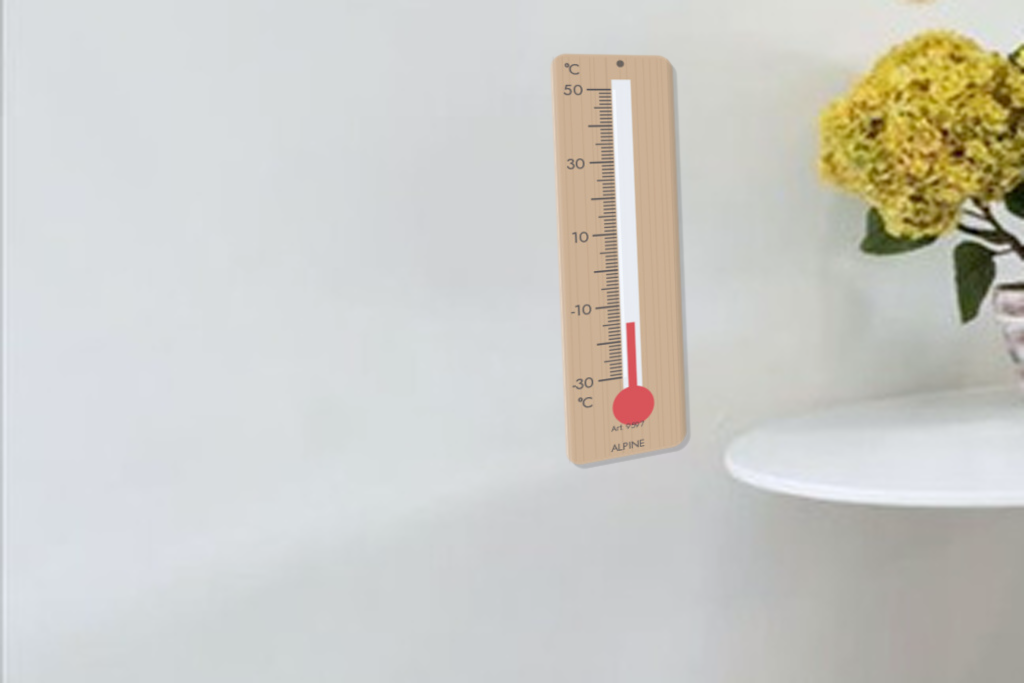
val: -15°C
